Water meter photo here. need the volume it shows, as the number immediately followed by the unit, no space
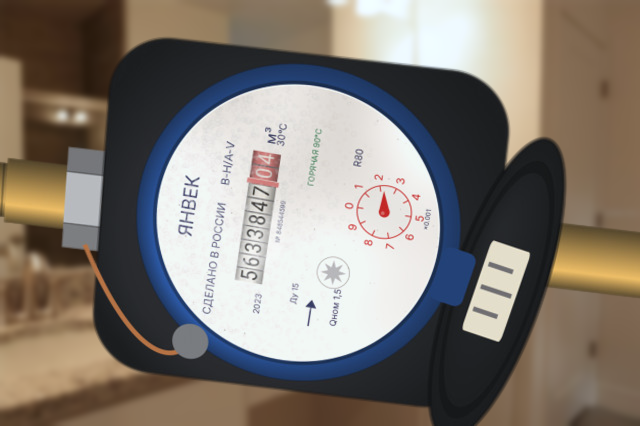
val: 5633847.042m³
